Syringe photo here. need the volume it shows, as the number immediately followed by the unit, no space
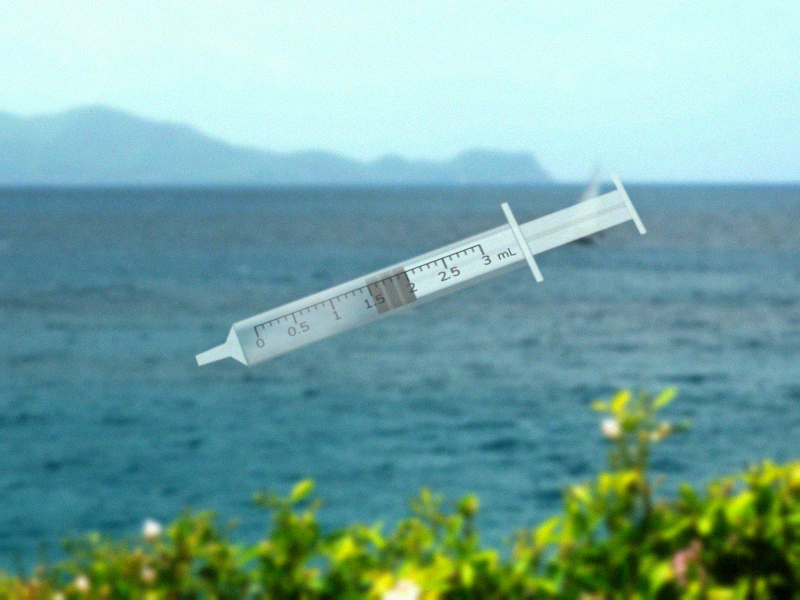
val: 1.5mL
